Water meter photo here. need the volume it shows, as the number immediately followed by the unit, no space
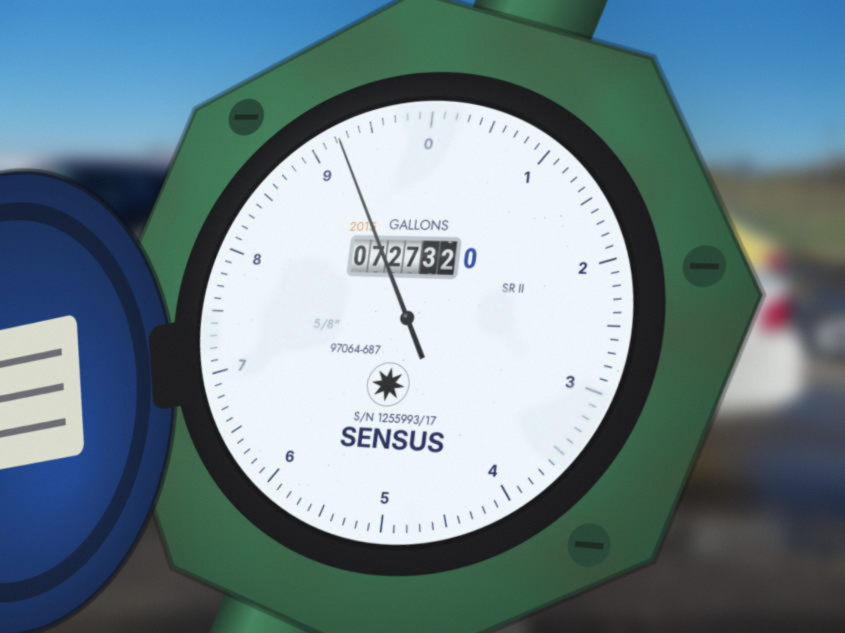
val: 727319.2gal
